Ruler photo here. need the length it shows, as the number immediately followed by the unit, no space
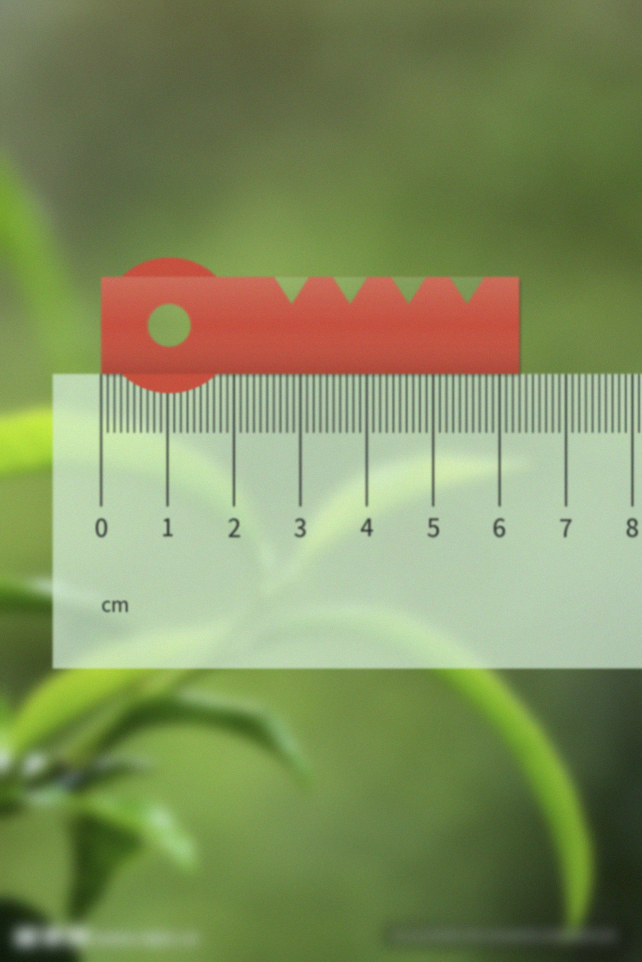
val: 6.3cm
